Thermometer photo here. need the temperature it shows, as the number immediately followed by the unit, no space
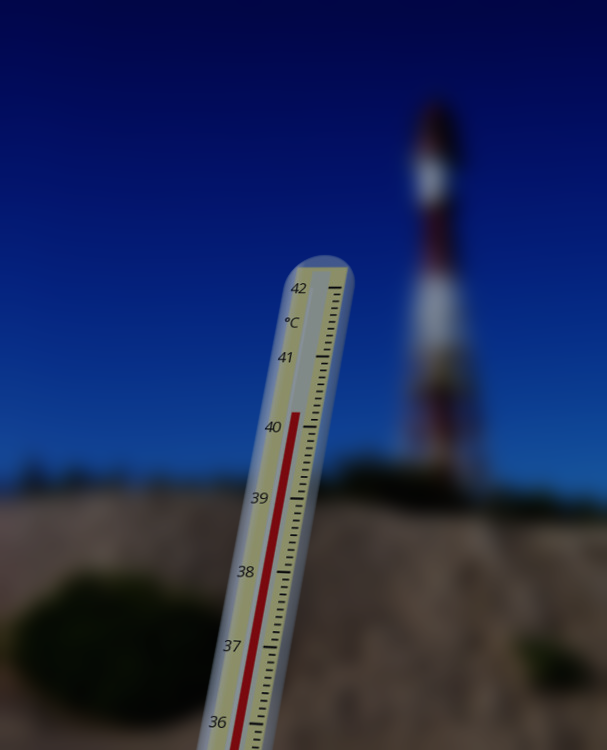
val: 40.2°C
